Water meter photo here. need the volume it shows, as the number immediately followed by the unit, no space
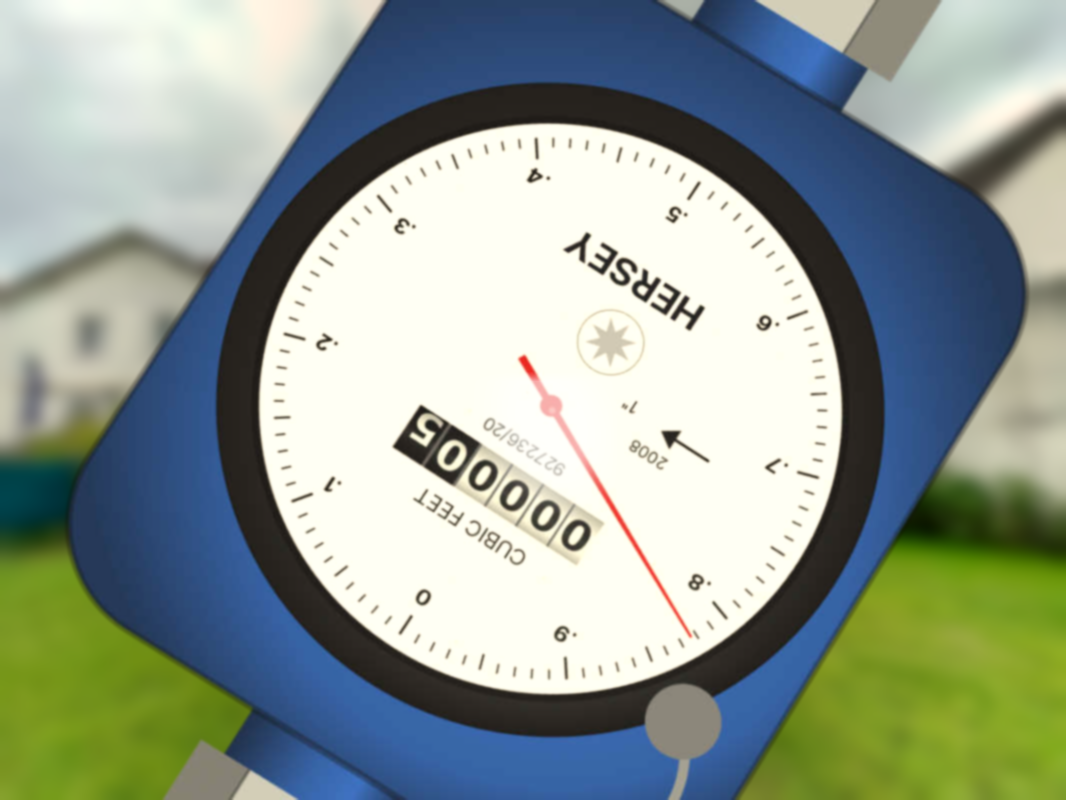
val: 4.82ft³
